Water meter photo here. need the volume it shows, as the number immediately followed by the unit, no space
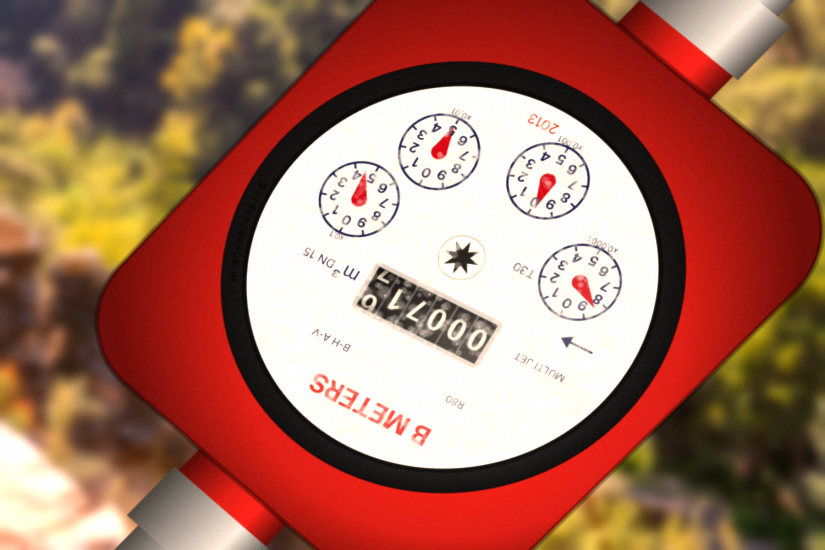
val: 716.4498m³
